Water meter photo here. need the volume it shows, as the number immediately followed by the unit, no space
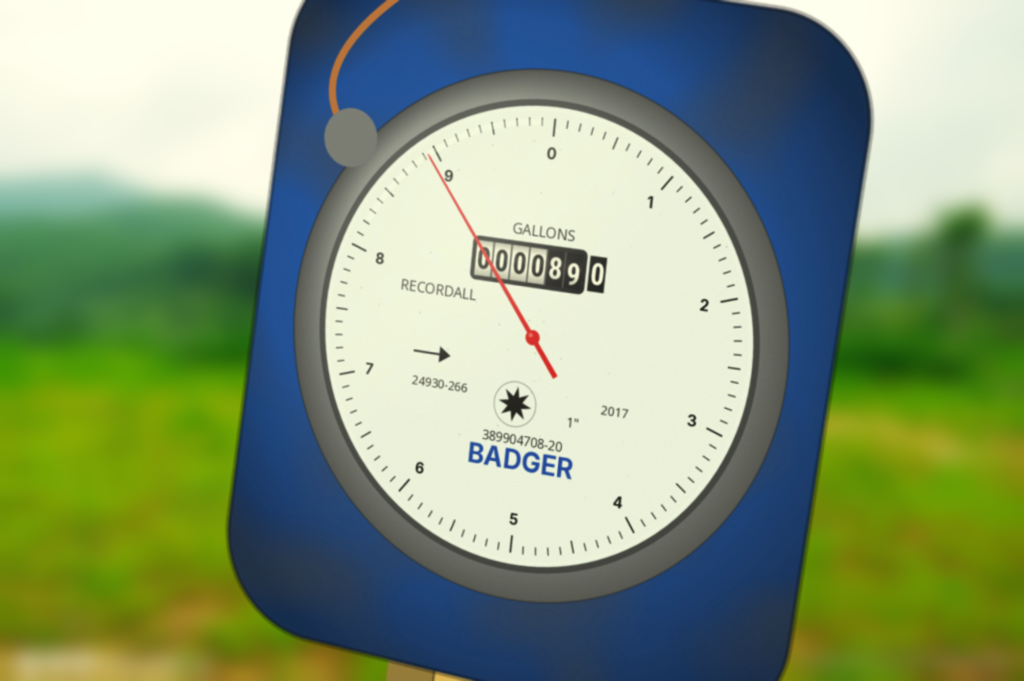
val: 888.9gal
